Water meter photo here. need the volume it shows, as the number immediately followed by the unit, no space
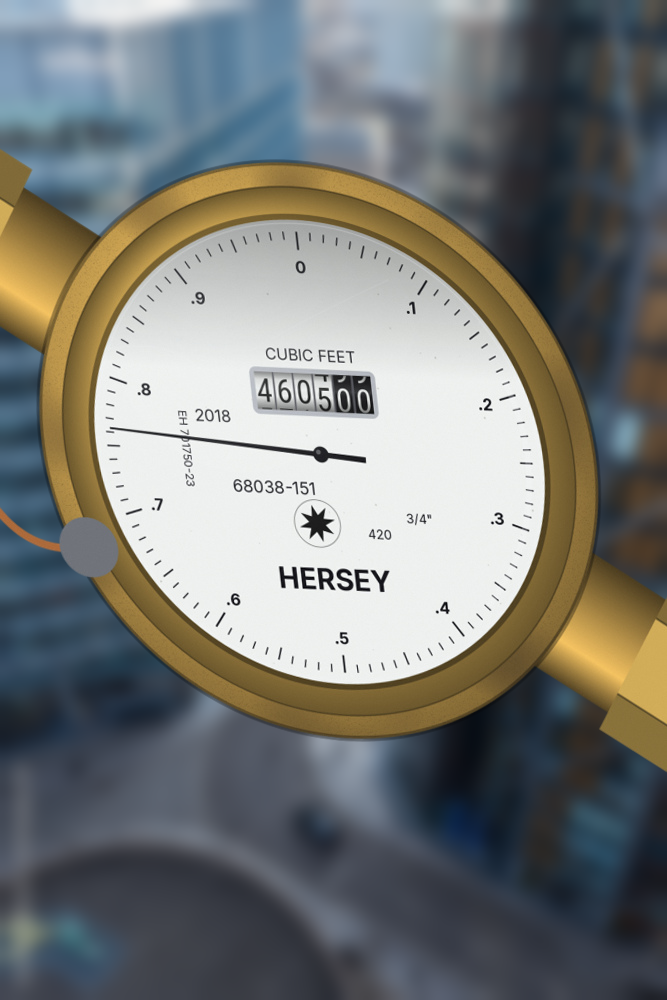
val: 460499.76ft³
